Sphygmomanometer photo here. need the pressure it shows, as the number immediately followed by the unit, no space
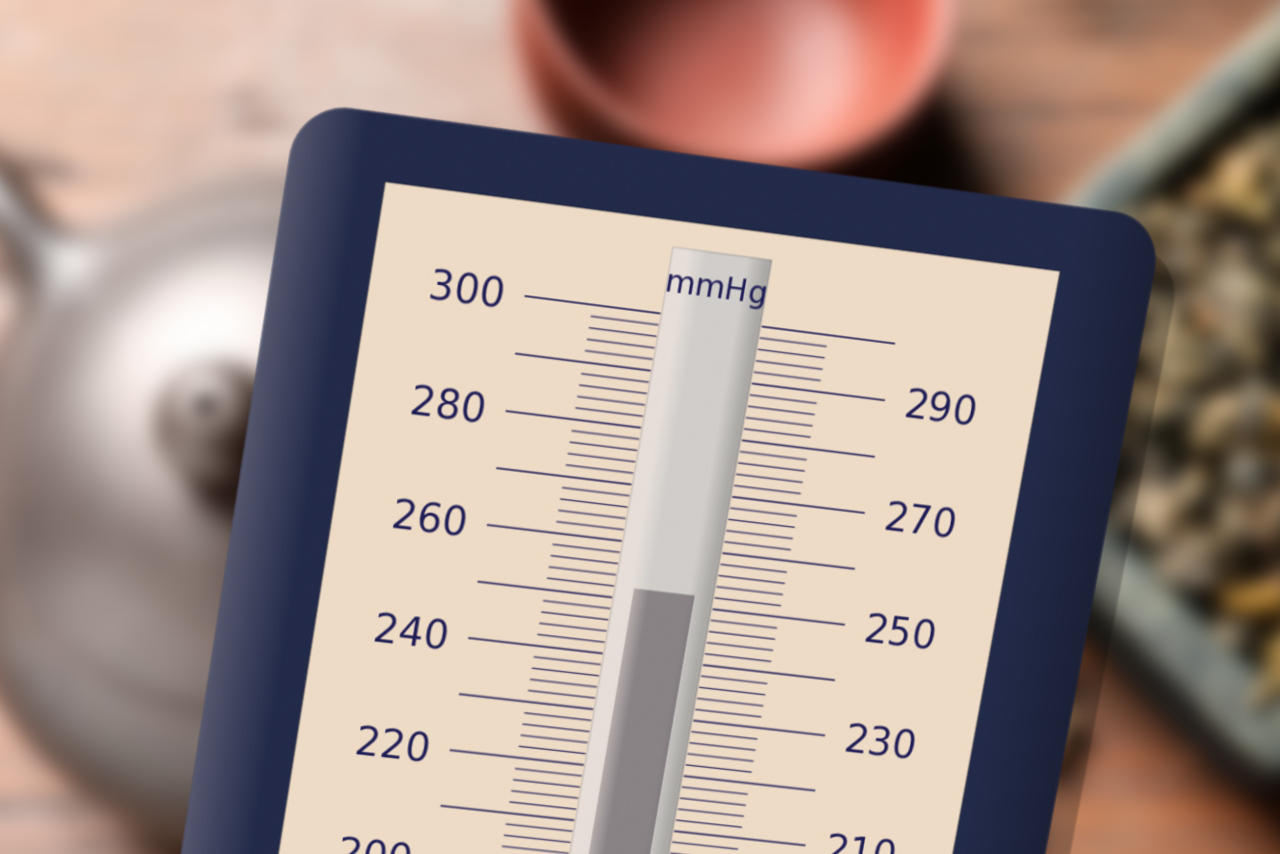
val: 252mmHg
